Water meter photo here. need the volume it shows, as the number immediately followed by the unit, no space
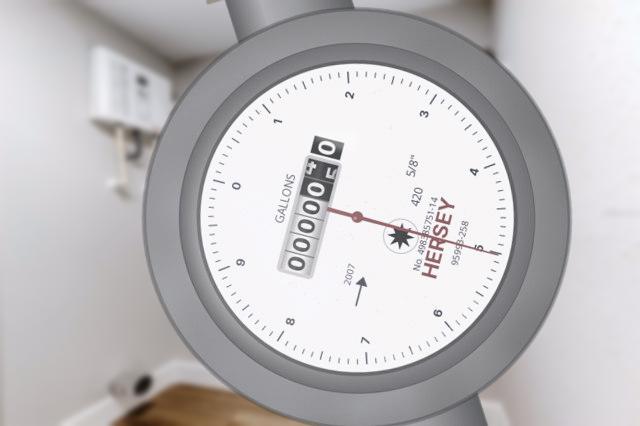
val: 45.0gal
